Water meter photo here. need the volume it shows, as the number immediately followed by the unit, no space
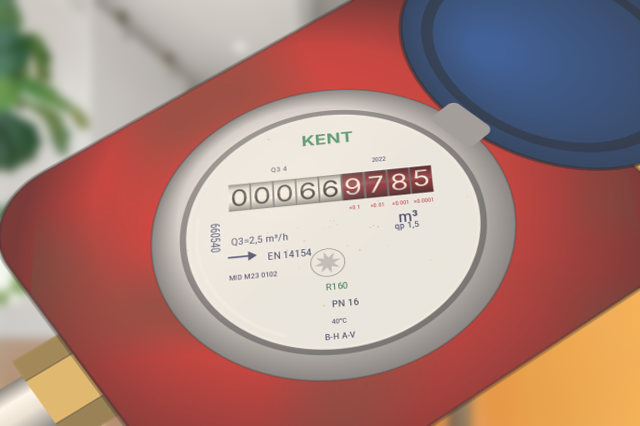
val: 66.9785m³
